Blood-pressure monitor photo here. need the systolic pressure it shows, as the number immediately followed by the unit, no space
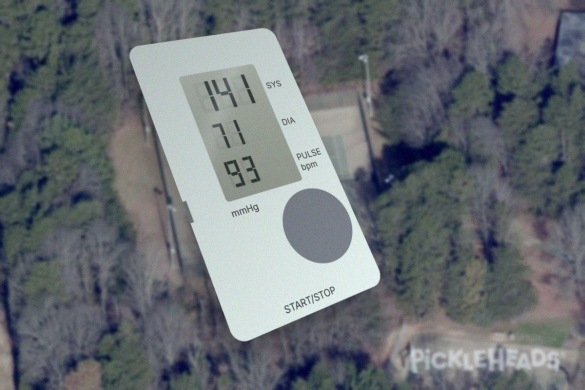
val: 141mmHg
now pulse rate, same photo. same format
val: 93bpm
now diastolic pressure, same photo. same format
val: 71mmHg
